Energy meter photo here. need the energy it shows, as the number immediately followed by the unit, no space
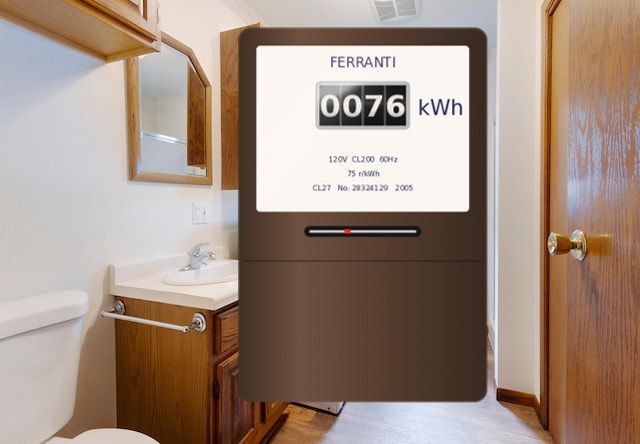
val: 76kWh
